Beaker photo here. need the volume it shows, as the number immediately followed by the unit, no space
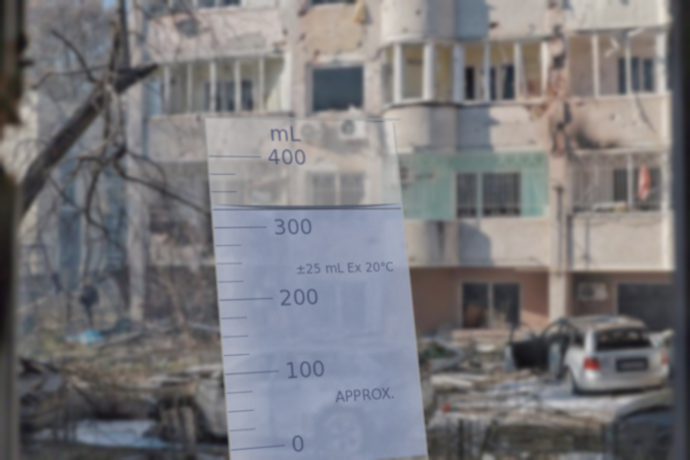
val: 325mL
